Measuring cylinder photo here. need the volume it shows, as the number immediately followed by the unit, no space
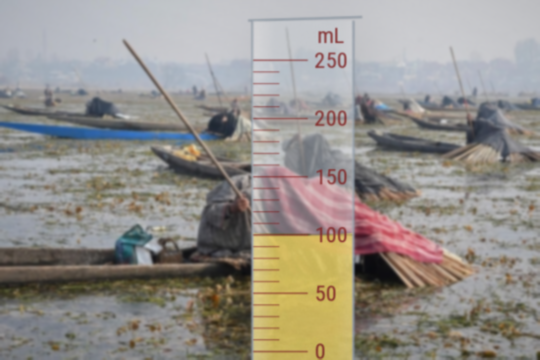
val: 100mL
